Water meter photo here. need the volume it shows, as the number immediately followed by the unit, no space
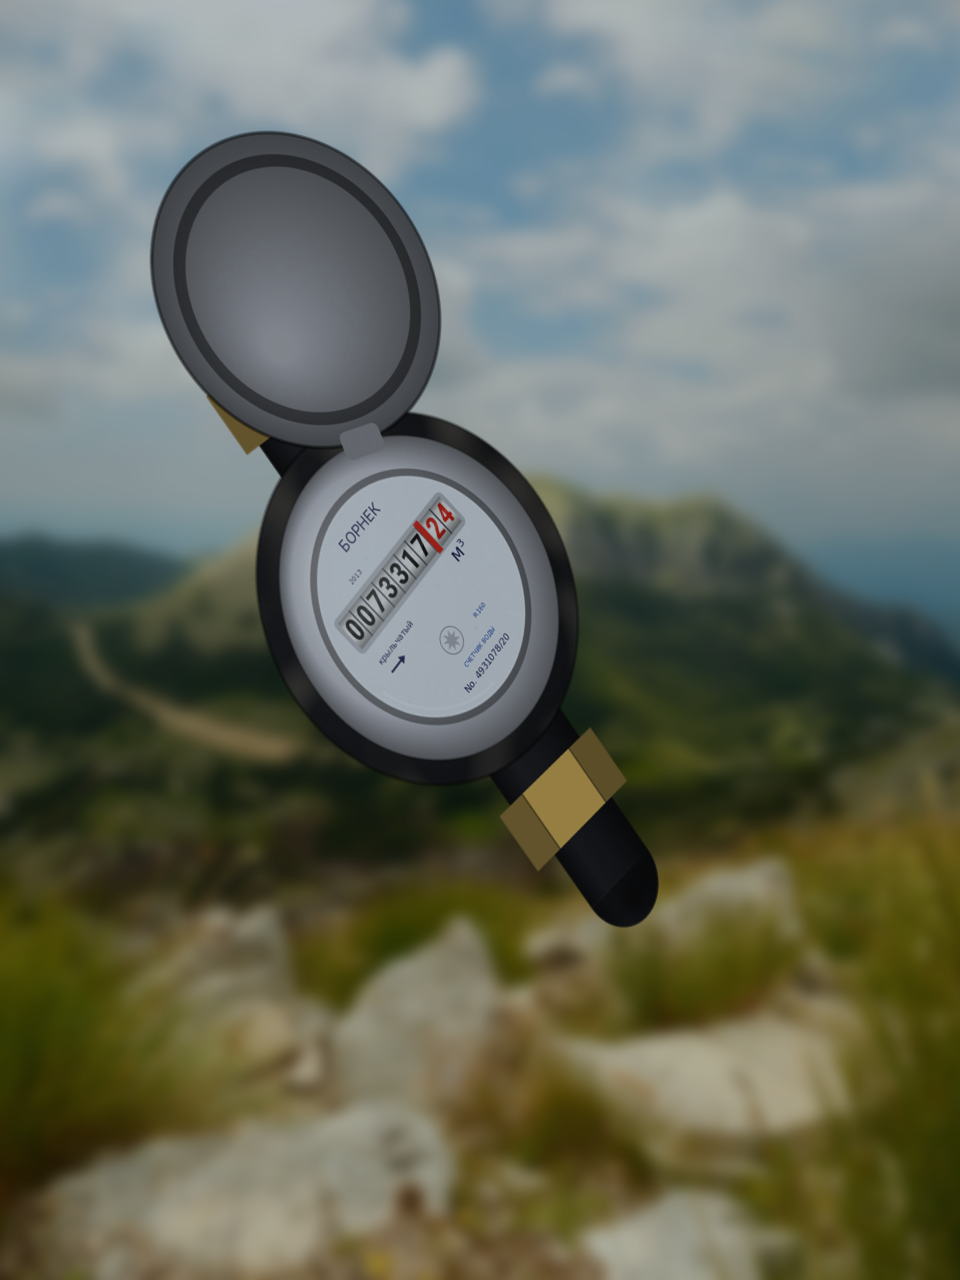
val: 73317.24m³
